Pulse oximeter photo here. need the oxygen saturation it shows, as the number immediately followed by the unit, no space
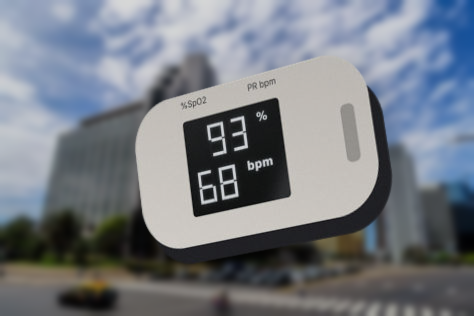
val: 93%
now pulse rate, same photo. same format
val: 68bpm
